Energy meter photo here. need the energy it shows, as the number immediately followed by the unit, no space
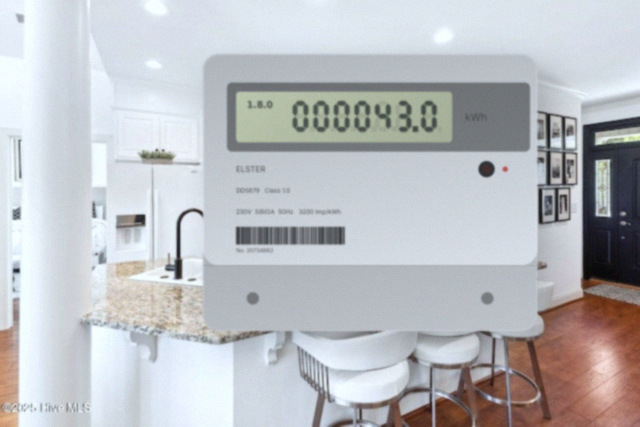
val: 43.0kWh
